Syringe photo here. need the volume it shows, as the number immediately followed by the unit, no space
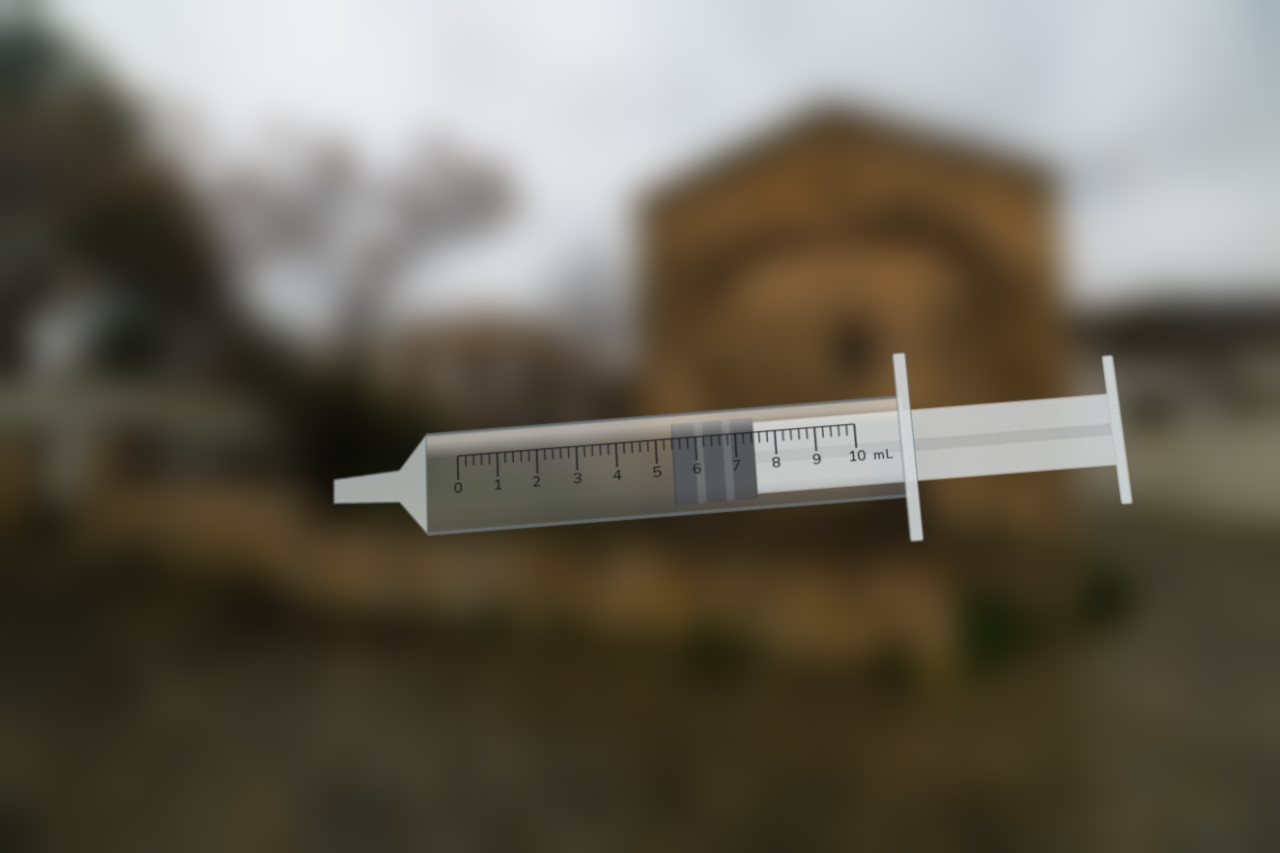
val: 5.4mL
